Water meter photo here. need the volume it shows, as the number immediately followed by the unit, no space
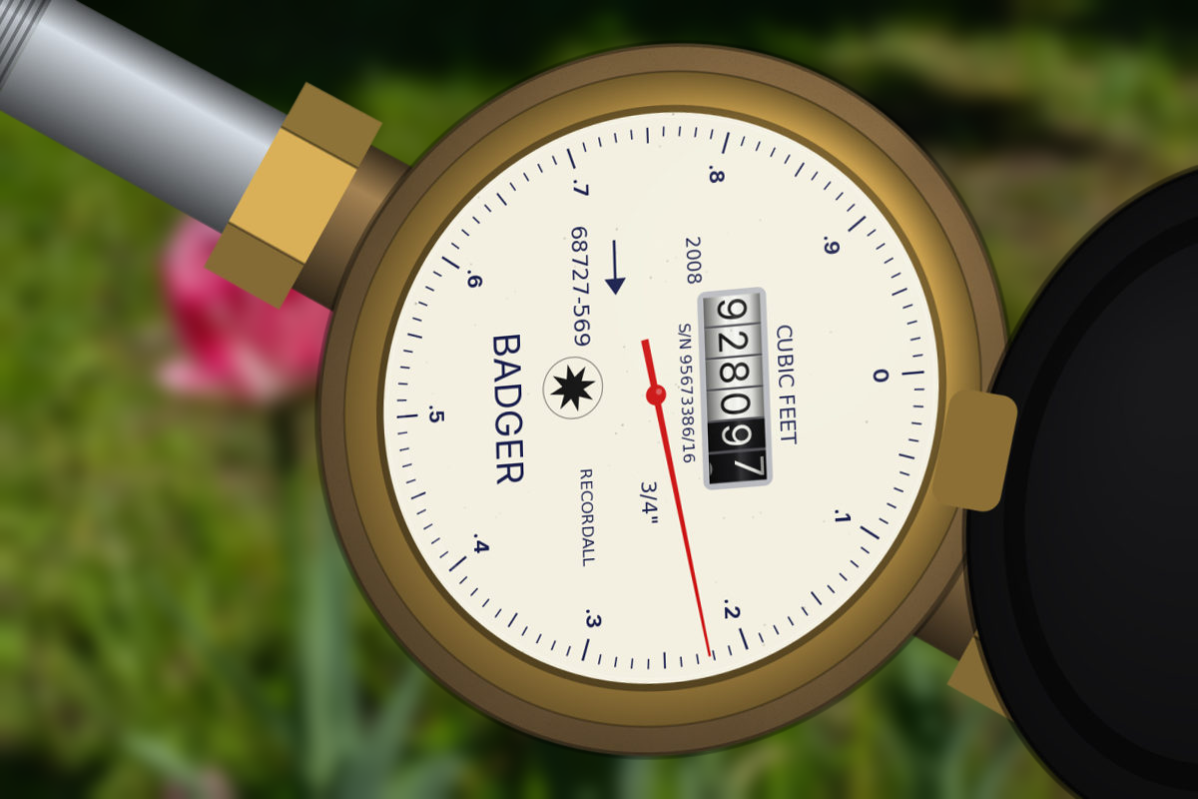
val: 928097.22ft³
